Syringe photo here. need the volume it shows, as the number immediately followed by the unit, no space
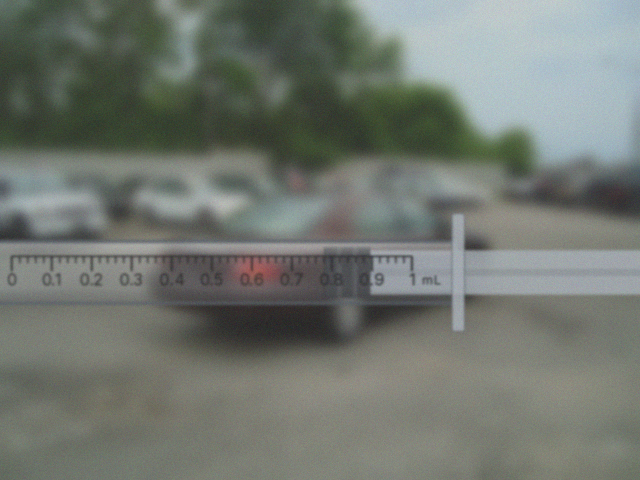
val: 0.78mL
